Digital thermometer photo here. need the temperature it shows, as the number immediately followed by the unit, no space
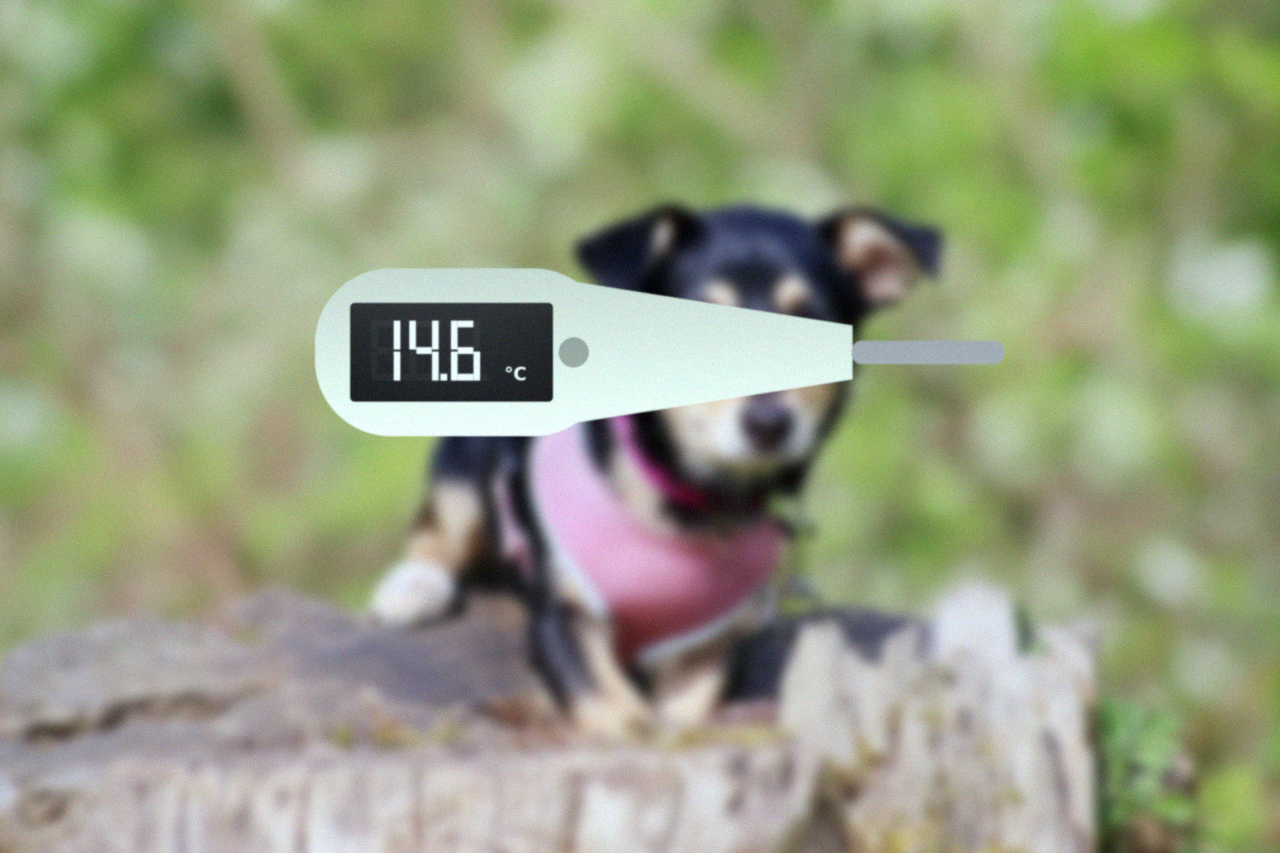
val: 14.6°C
